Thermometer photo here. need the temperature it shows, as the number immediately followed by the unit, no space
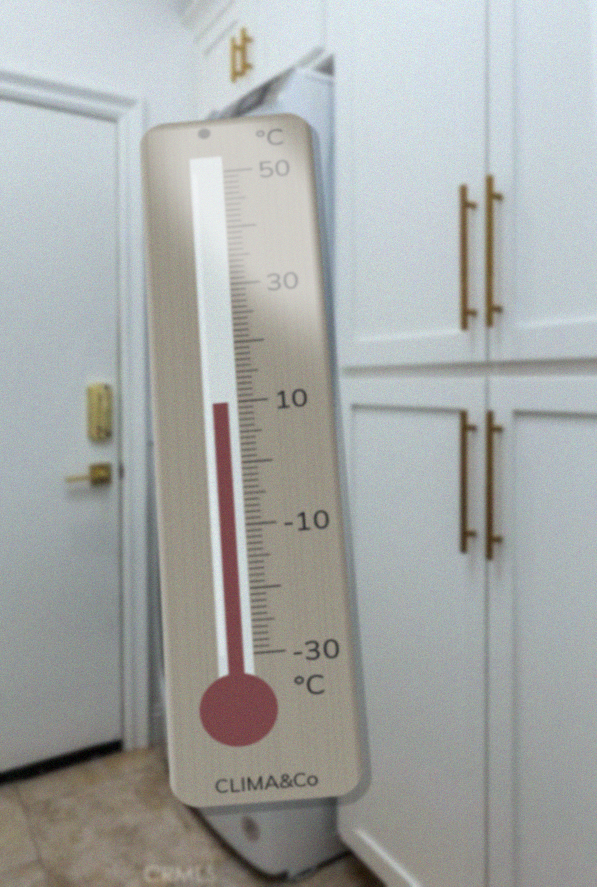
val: 10°C
